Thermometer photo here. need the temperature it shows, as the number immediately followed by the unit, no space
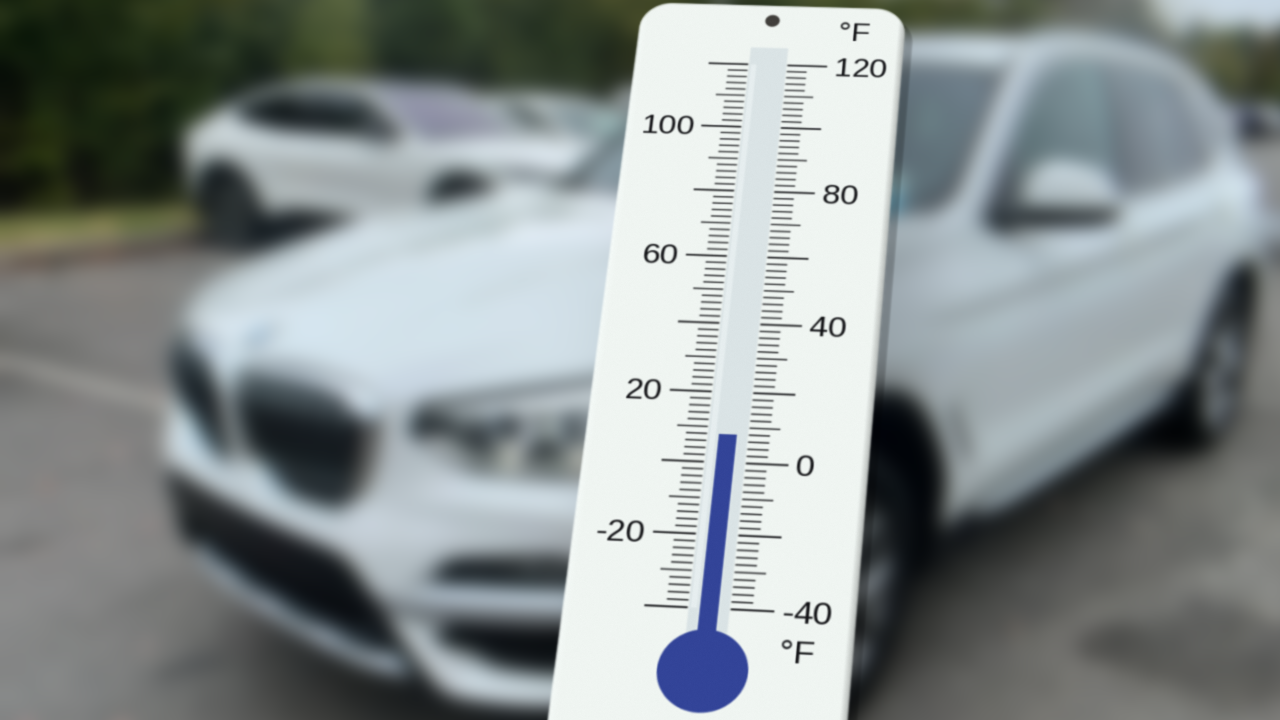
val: 8°F
